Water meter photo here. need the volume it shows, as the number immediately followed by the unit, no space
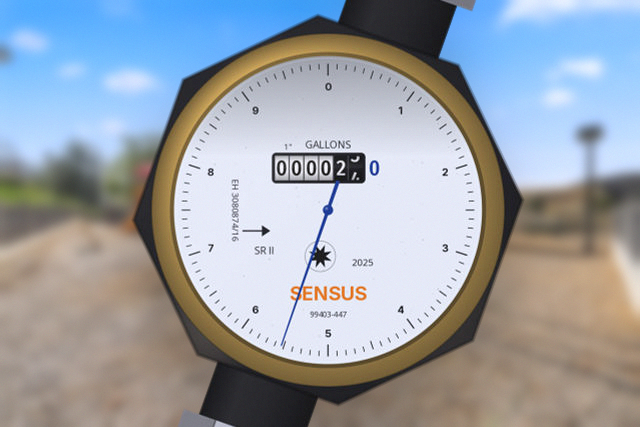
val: 235.5gal
